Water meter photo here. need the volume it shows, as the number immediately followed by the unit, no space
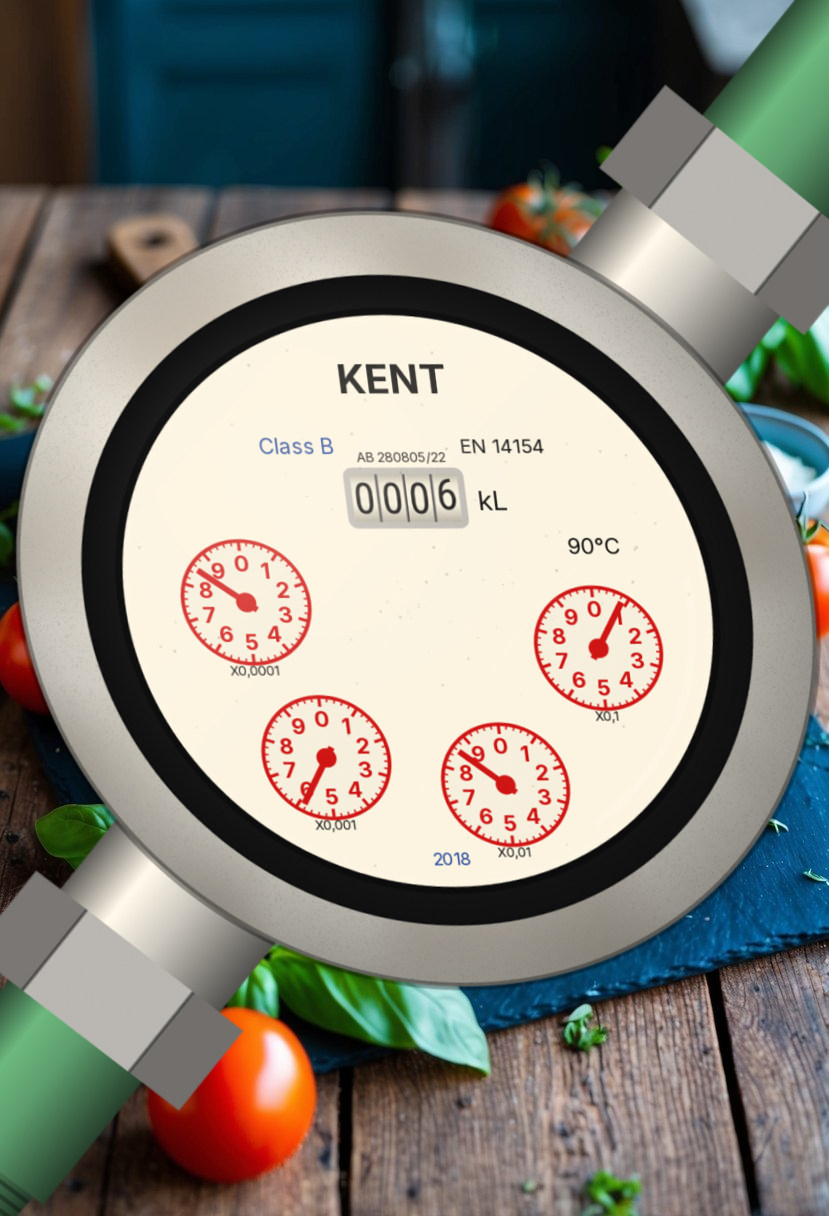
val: 6.0858kL
